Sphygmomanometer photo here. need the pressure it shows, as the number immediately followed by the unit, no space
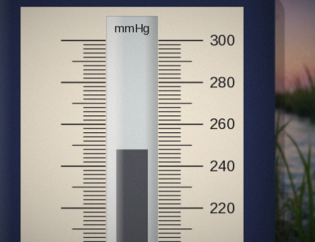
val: 248mmHg
